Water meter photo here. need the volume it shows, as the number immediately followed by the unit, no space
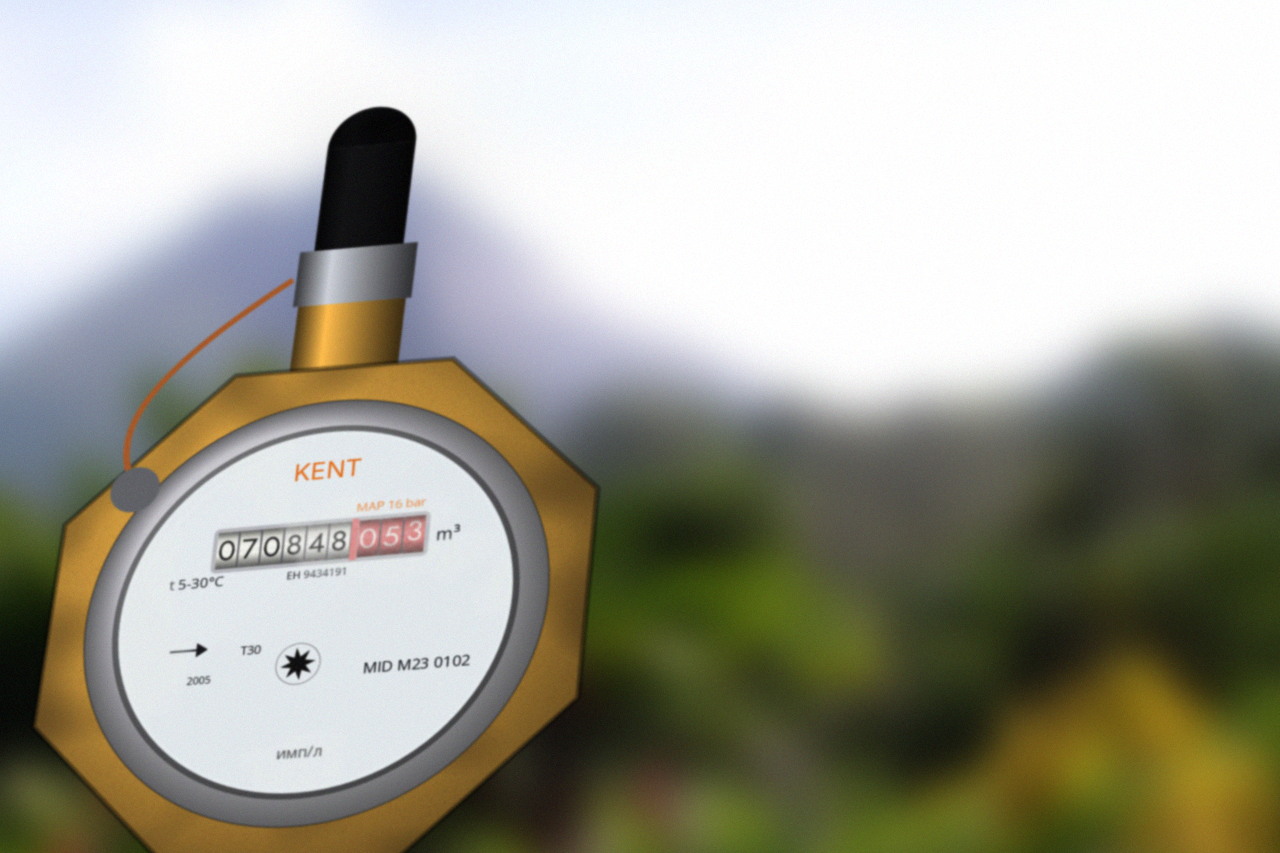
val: 70848.053m³
